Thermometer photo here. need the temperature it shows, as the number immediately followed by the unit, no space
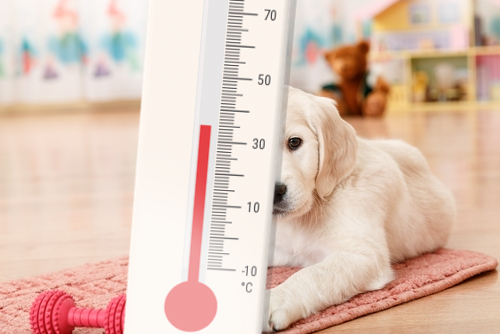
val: 35°C
